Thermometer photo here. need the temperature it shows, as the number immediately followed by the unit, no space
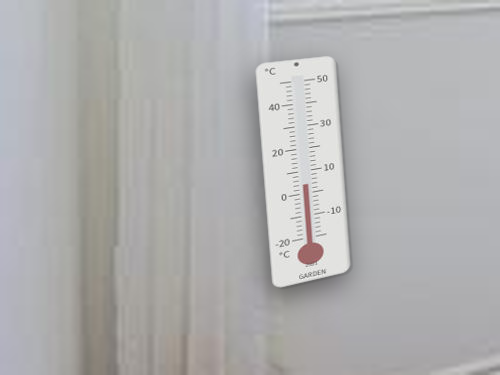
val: 4°C
